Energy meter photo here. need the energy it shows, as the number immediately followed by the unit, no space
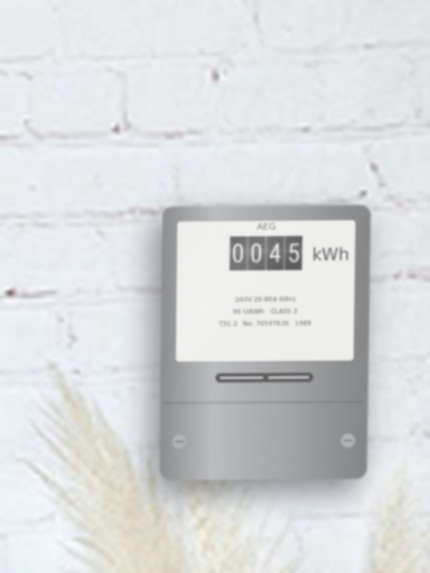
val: 45kWh
